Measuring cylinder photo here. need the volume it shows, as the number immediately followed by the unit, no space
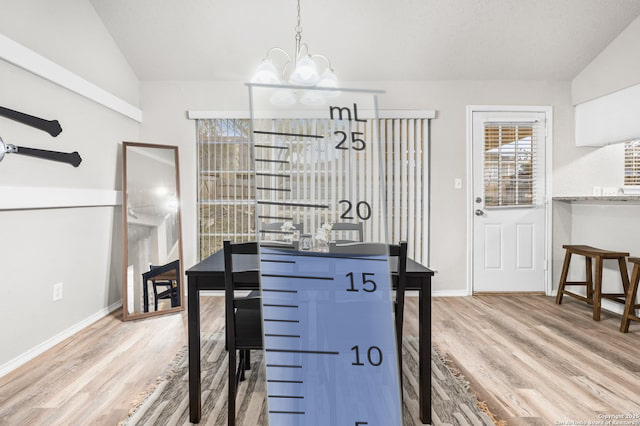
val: 16.5mL
